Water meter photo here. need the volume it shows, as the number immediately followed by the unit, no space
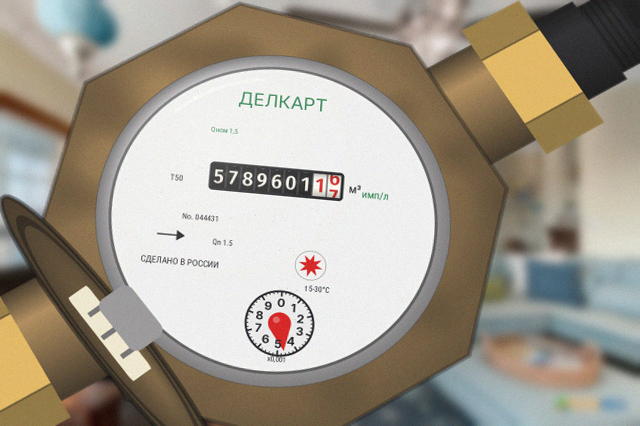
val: 5789601.164m³
